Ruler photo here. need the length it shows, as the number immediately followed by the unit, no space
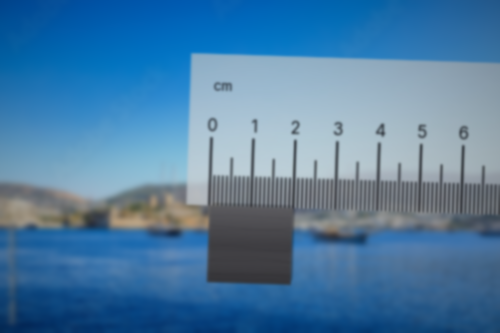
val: 2cm
